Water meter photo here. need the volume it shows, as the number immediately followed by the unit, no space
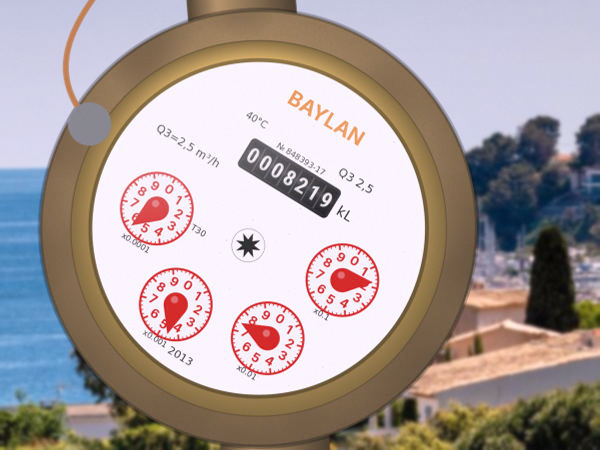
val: 8219.1745kL
